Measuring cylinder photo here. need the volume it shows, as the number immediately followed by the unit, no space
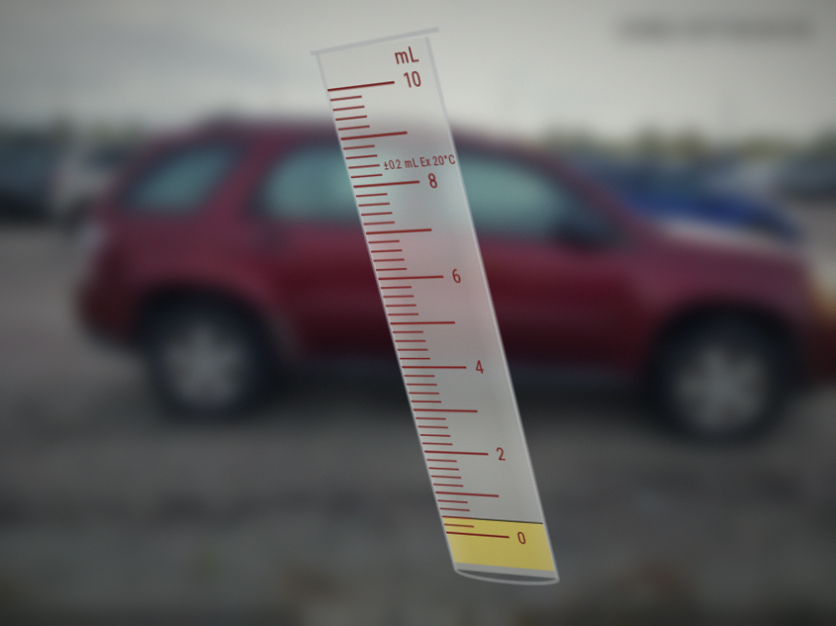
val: 0.4mL
